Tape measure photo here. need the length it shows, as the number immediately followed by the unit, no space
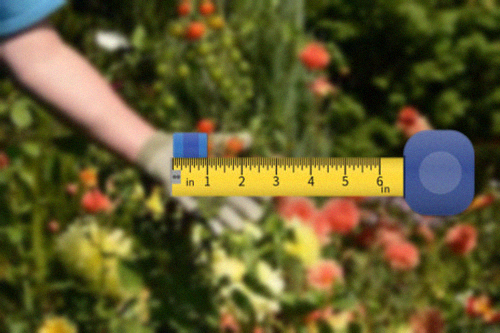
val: 1in
